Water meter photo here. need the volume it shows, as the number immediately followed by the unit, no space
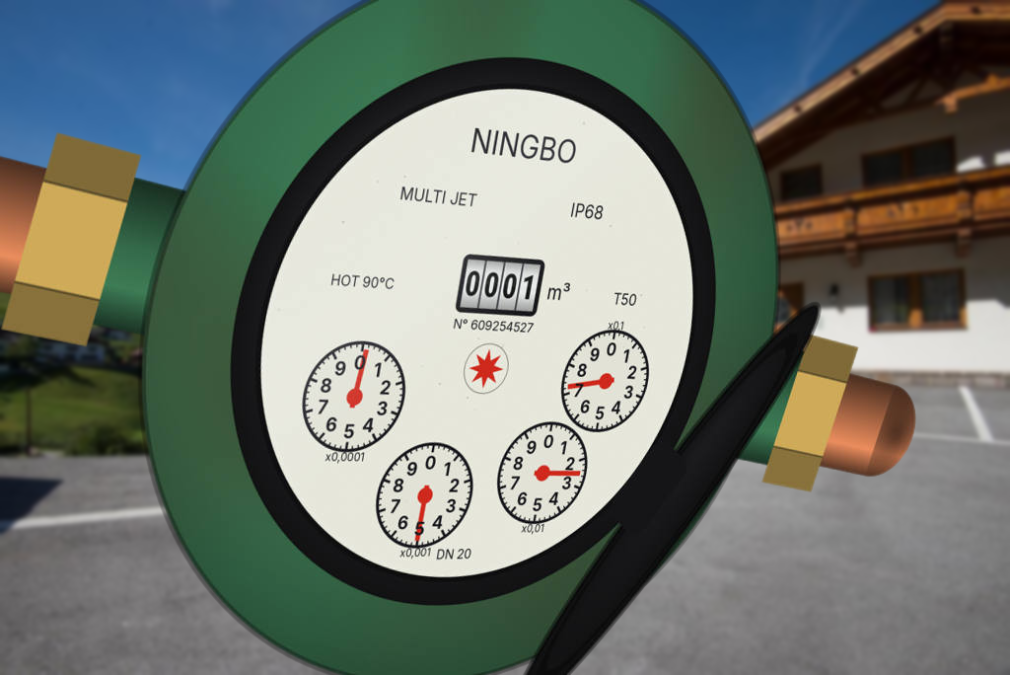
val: 1.7250m³
